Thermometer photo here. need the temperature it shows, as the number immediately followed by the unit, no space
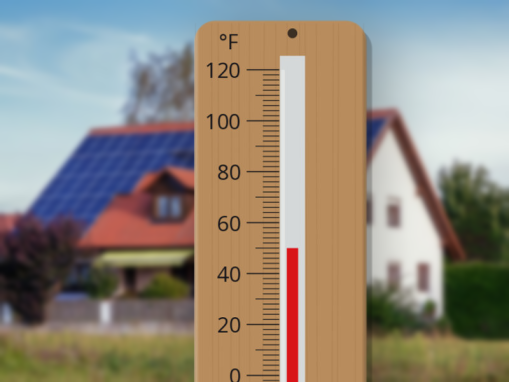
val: 50°F
